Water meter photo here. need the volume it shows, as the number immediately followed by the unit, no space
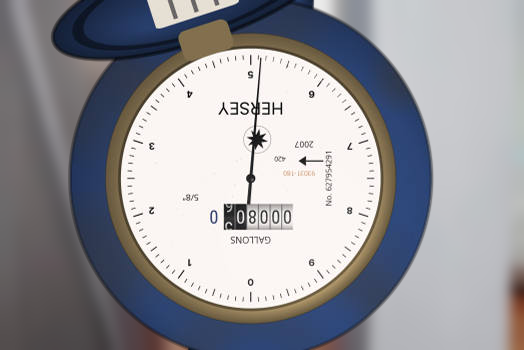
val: 8055.1gal
